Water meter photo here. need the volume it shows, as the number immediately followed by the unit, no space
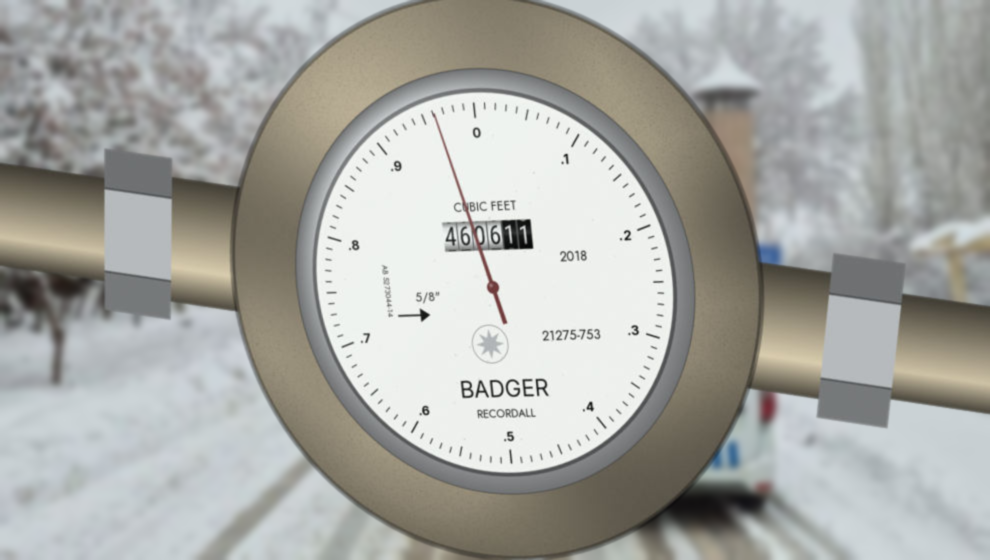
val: 460610.96ft³
